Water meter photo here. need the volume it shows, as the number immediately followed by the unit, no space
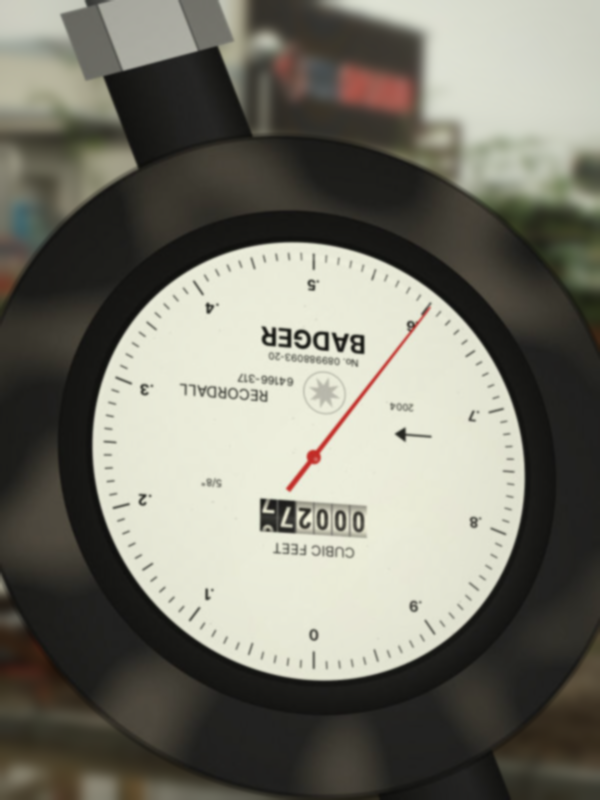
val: 276.60ft³
